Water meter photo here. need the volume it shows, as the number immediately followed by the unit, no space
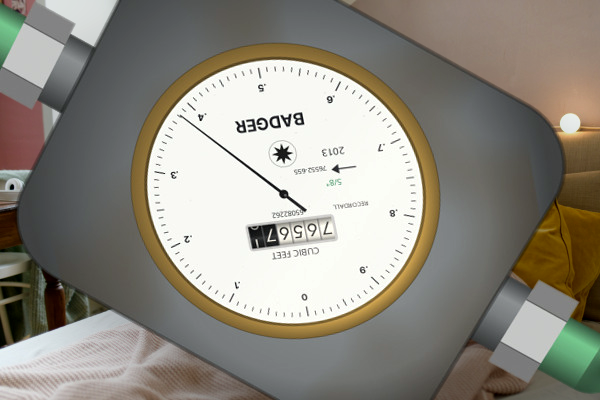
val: 765671.38ft³
